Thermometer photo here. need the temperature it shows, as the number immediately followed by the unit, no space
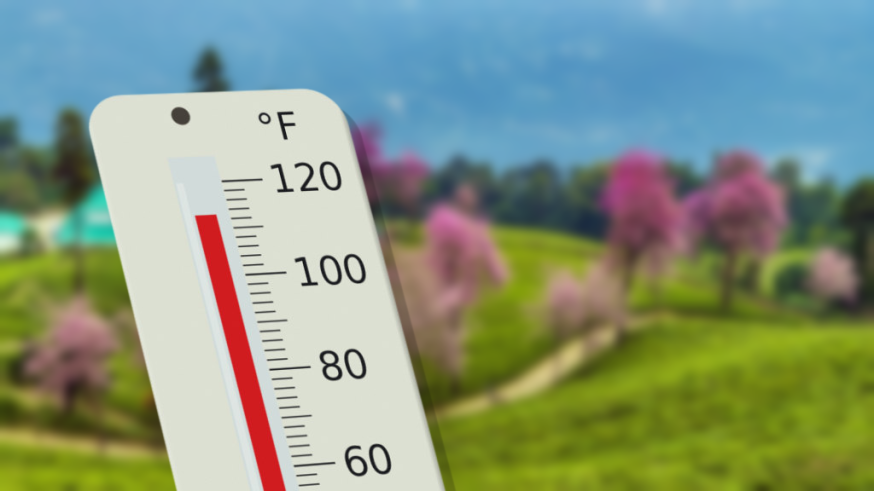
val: 113°F
